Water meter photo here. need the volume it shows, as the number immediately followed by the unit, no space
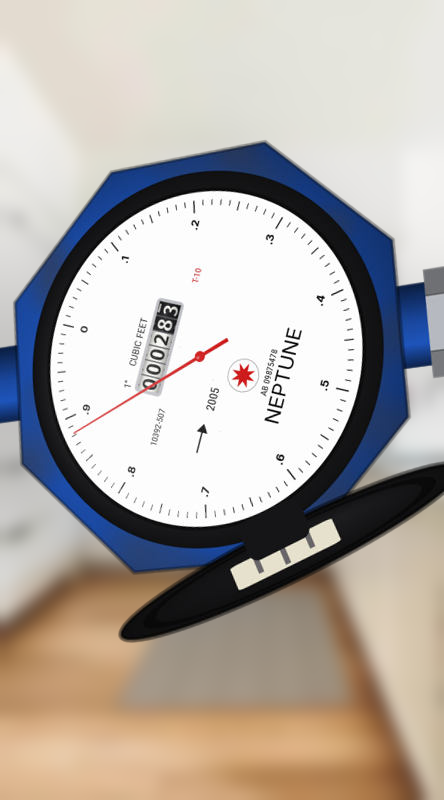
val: 282.88ft³
